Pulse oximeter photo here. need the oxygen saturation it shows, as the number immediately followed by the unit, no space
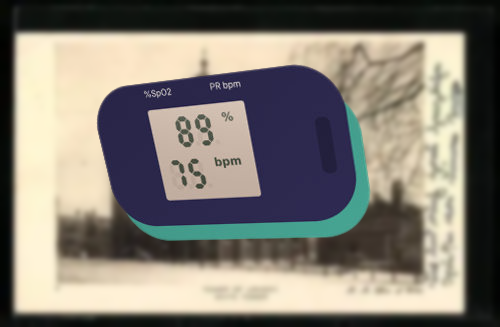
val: 89%
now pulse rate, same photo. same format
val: 75bpm
